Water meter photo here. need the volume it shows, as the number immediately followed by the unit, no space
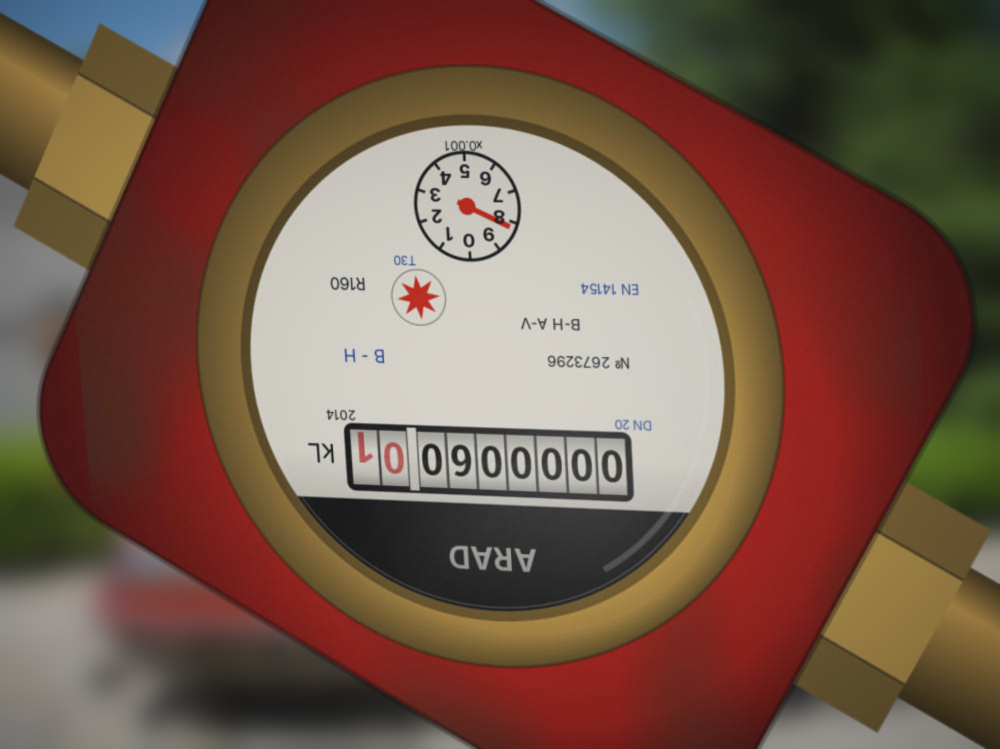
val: 60.008kL
